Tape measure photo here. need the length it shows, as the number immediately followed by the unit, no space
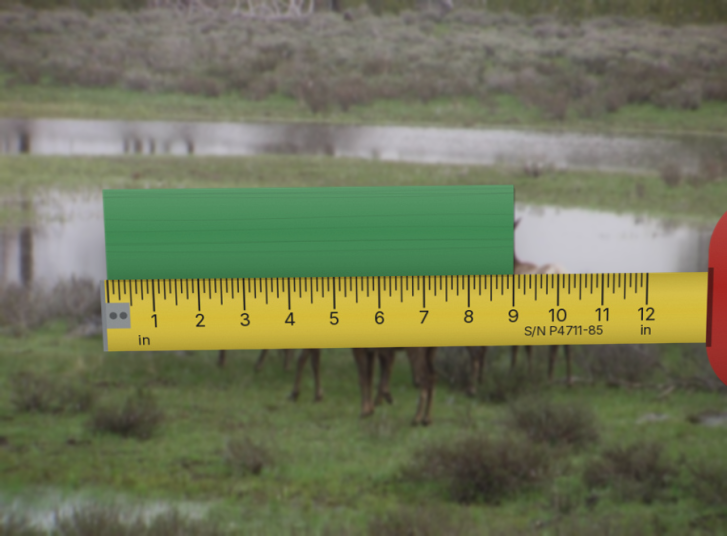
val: 9in
